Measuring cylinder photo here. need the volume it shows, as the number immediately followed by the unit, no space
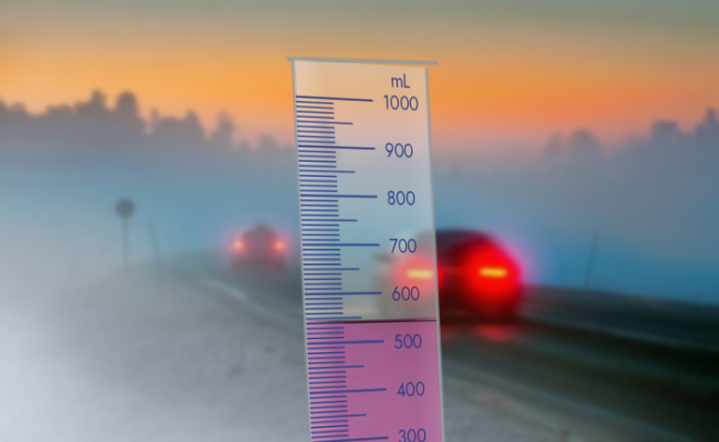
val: 540mL
